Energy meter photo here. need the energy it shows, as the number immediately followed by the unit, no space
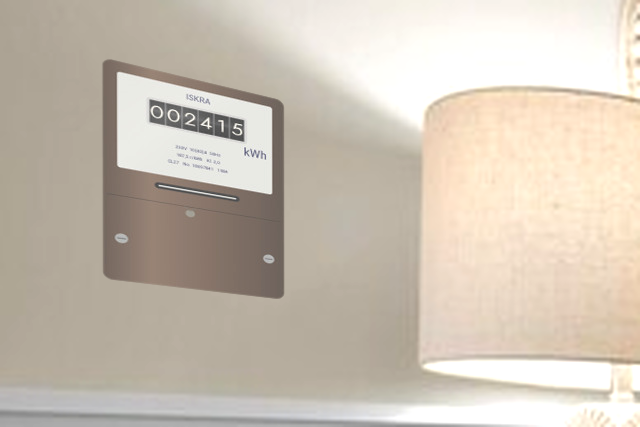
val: 2415kWh
